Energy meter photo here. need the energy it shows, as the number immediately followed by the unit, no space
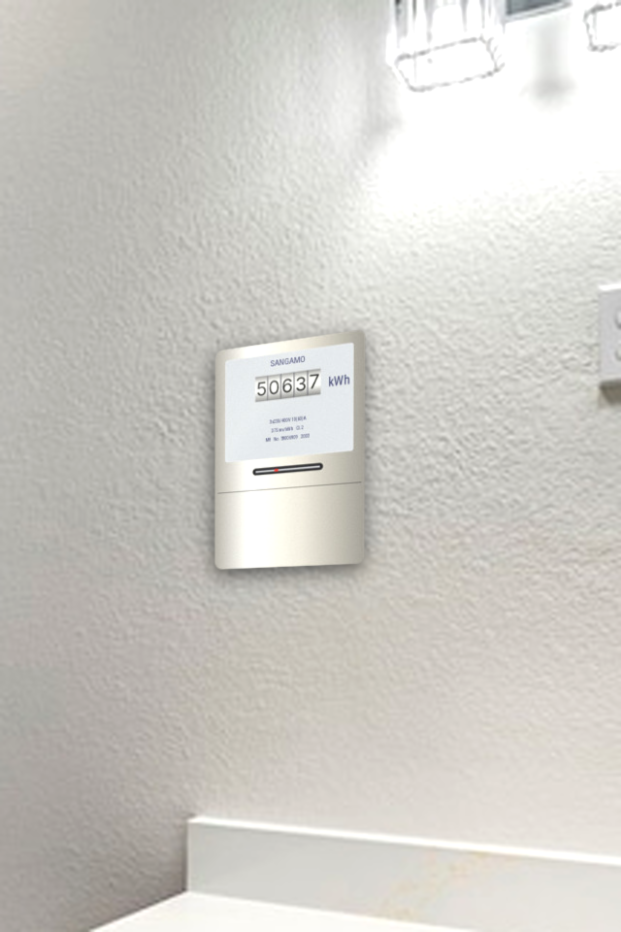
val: 50637kWh
